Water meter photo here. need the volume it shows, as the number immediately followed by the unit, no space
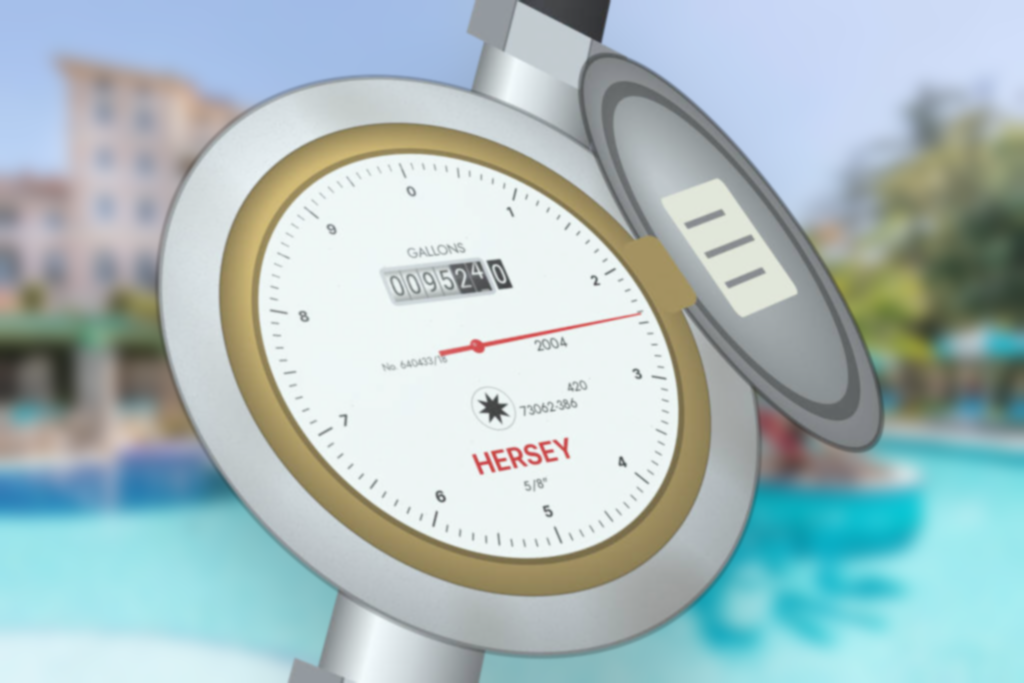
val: 95242.4gal
